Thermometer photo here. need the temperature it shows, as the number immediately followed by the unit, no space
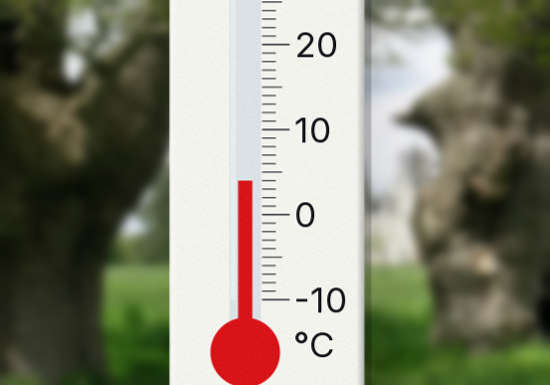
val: 4°C
